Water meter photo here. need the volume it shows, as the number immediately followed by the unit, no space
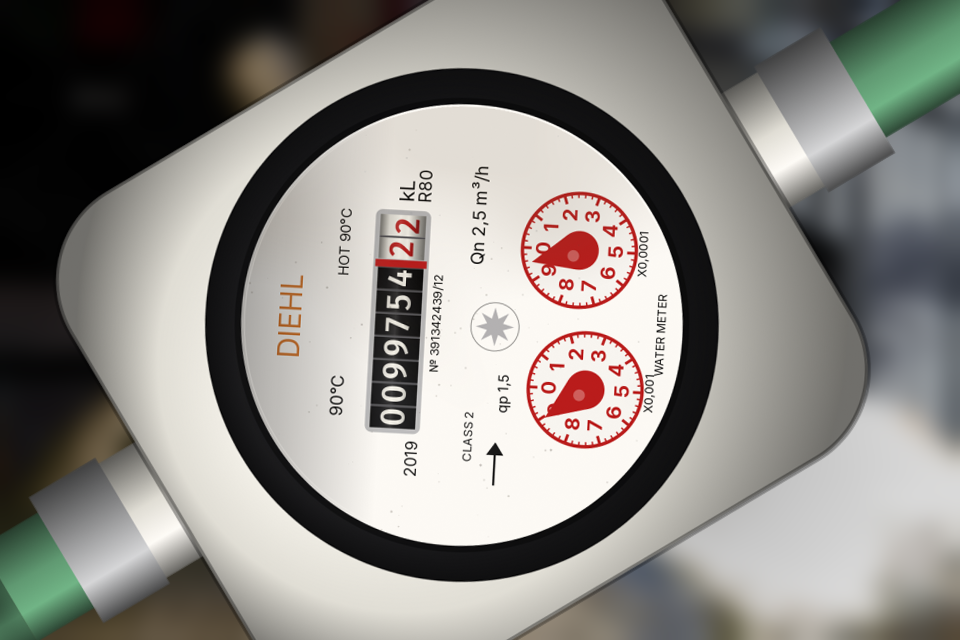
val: 99754.2189kL
